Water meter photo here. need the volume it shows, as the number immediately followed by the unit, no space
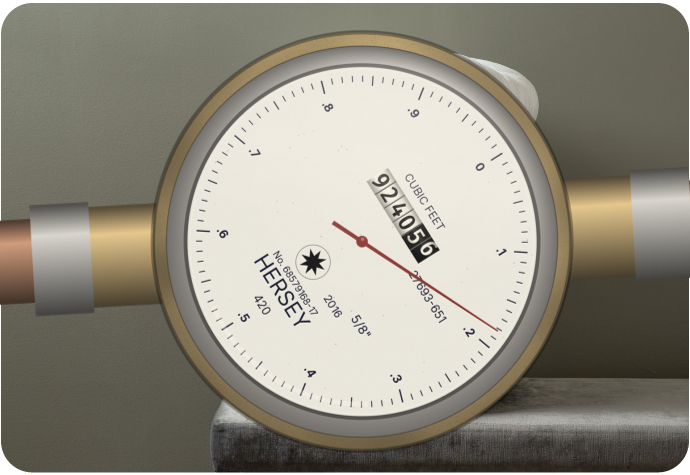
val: 924056.18ft³
